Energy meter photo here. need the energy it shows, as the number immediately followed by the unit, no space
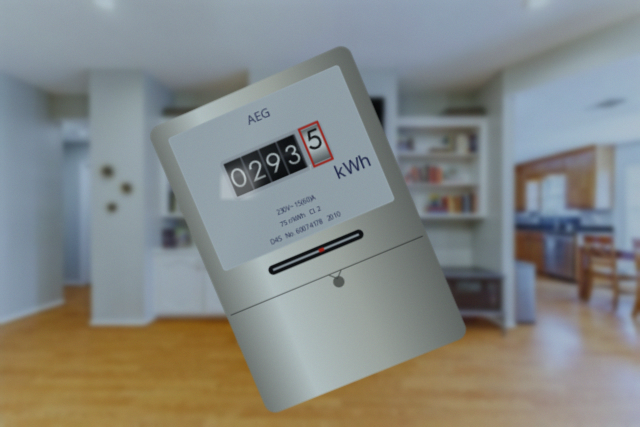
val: 293.5kWh
